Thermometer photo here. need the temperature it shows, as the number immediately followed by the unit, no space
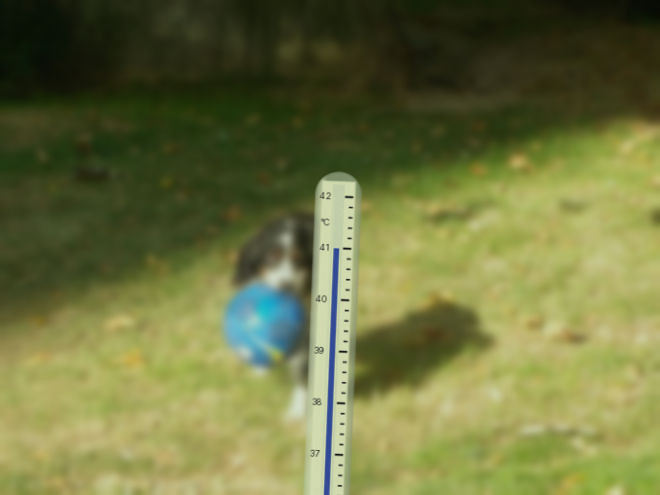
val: 41°C
